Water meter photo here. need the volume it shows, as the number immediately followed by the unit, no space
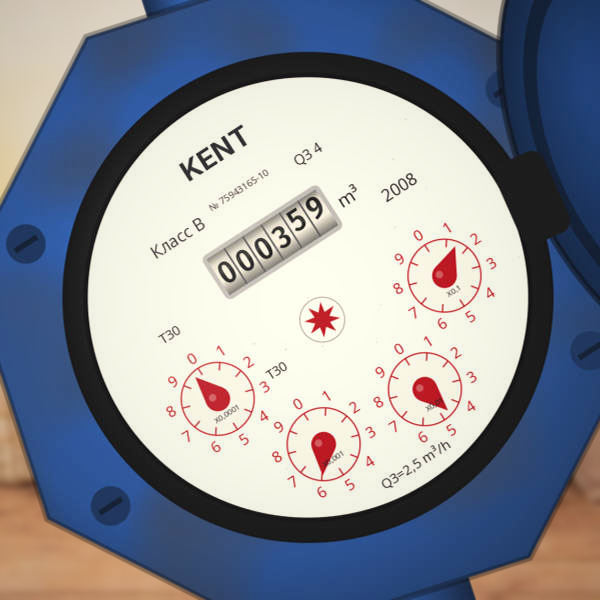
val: 359.1459m³
